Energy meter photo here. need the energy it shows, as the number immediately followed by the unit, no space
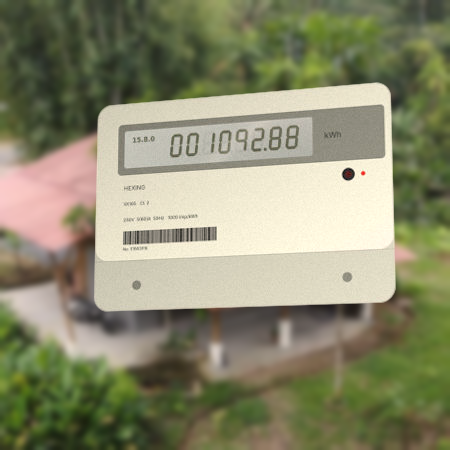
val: 1092.88kWh
